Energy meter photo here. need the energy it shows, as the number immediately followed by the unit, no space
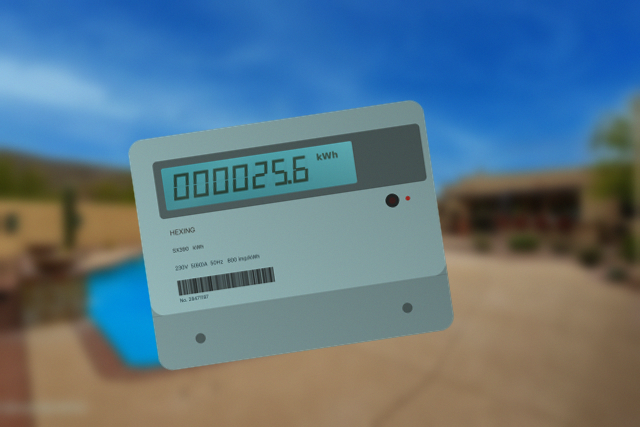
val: 25.6kWh
